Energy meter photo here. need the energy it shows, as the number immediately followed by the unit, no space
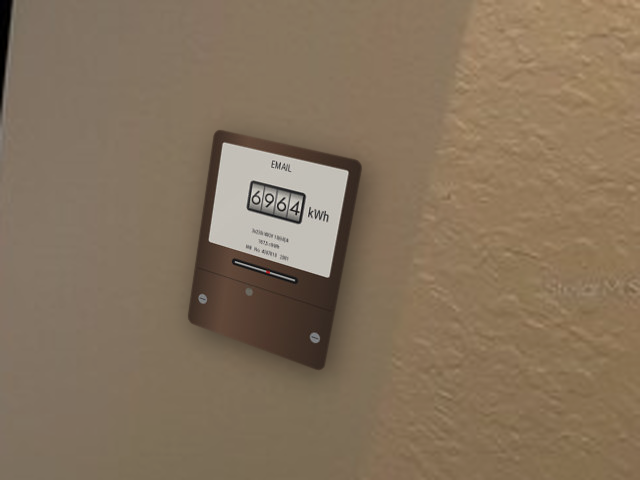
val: 6964kWh
